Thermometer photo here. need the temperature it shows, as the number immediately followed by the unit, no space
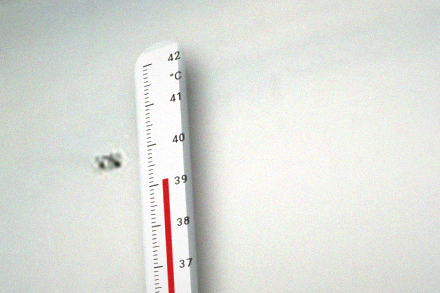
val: 39.1°C
